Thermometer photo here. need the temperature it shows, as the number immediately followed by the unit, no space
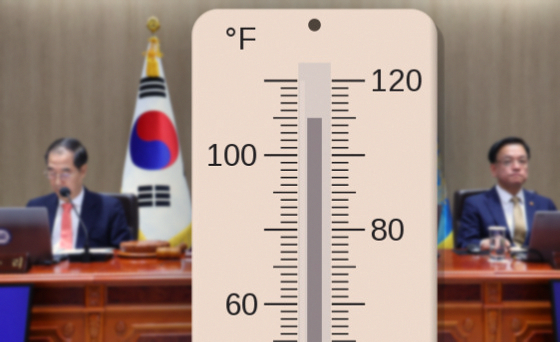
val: 110°F
